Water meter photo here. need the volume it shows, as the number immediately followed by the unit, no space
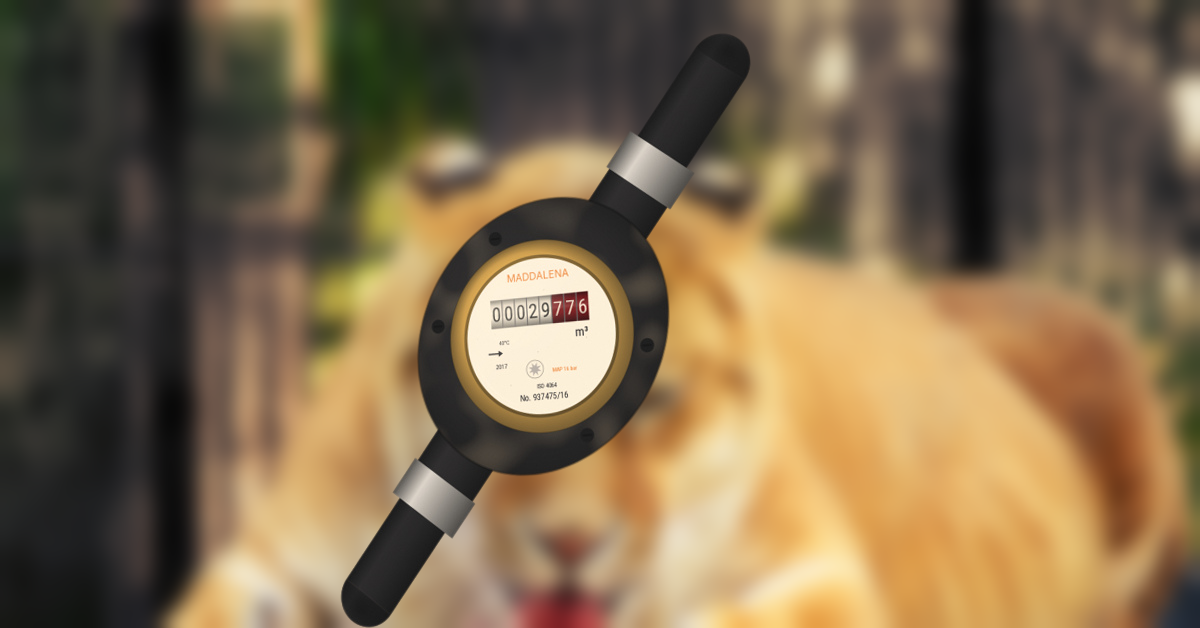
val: 29.776m³
